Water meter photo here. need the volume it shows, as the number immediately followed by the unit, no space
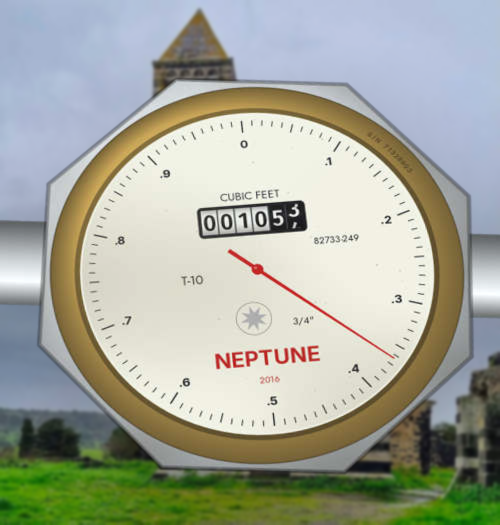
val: 1053.36ft³
